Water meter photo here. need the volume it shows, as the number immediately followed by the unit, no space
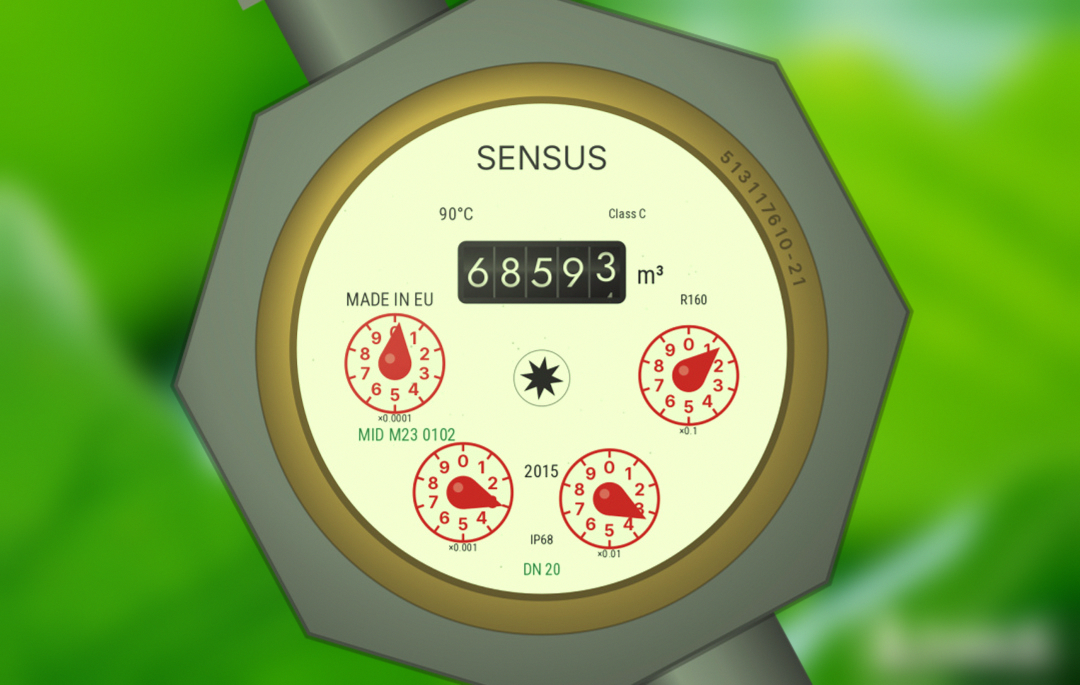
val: 68593.1330m³
